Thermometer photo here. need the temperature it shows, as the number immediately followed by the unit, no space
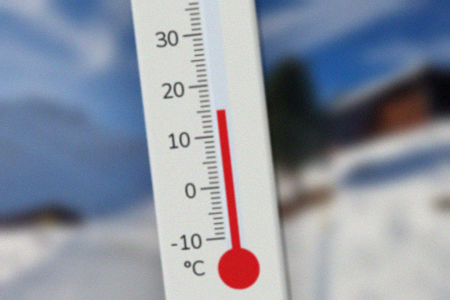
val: 15°C
